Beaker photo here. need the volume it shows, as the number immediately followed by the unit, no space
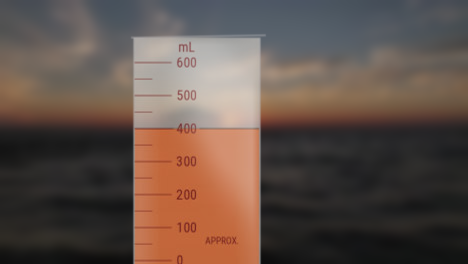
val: 400mL
